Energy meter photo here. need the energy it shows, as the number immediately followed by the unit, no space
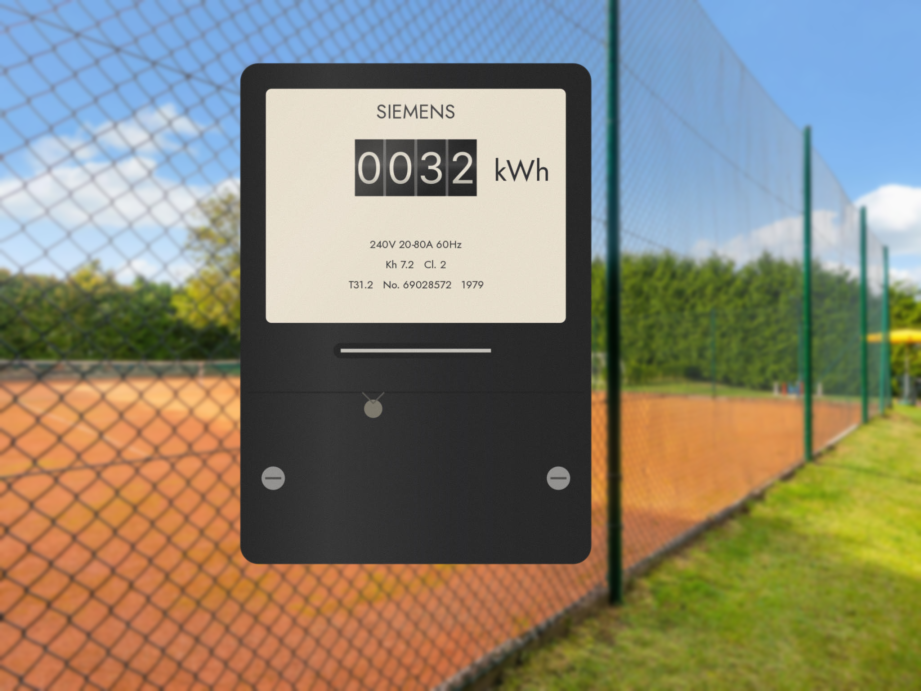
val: 32kWh
